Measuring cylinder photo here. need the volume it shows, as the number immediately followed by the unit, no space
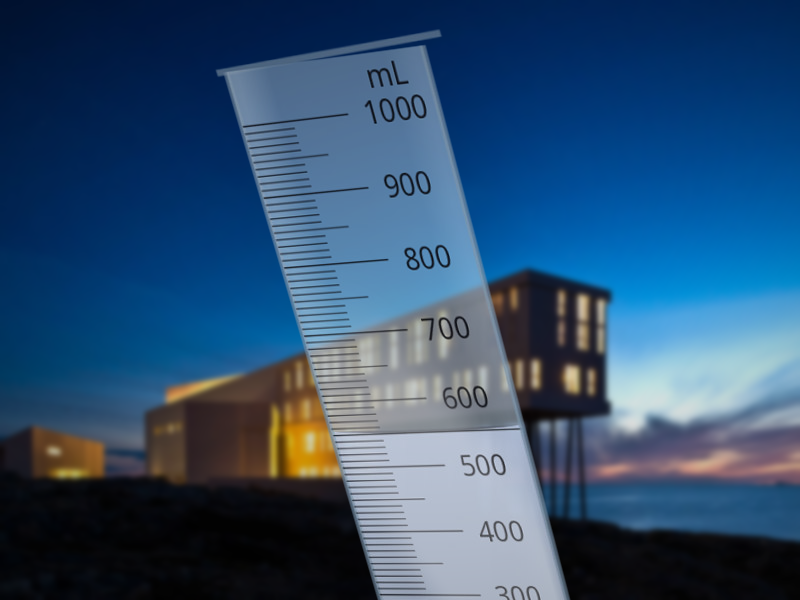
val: 550mL
